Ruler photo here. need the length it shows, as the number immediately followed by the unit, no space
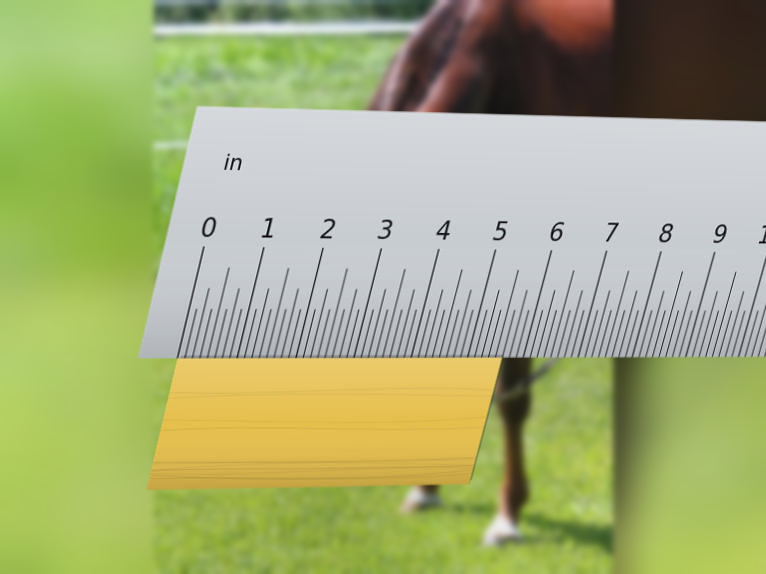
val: 5.625in
